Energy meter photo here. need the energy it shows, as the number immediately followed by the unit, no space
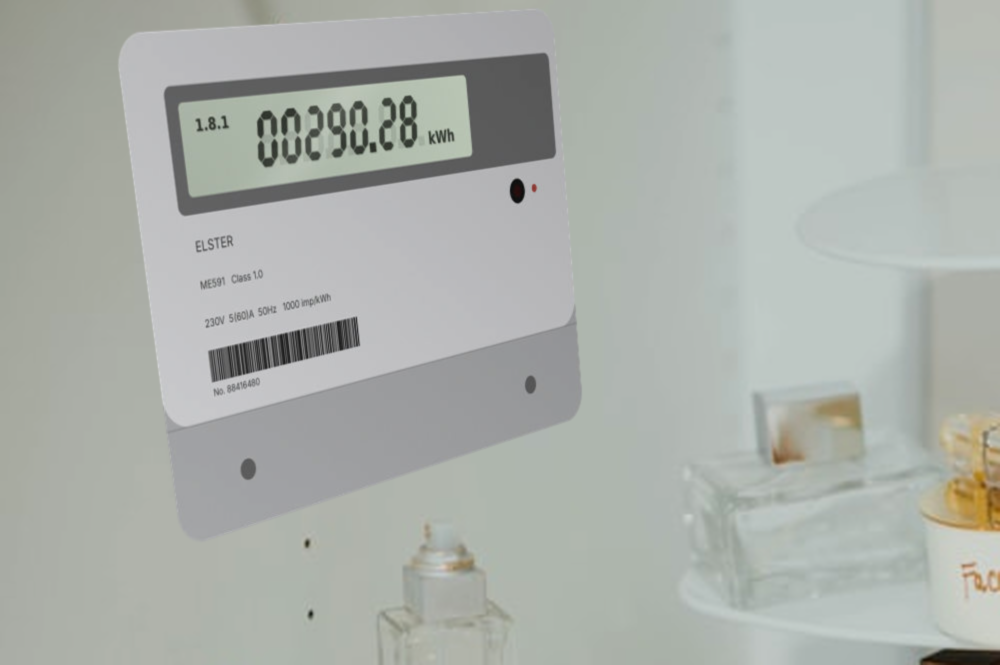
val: 290.28kWh
